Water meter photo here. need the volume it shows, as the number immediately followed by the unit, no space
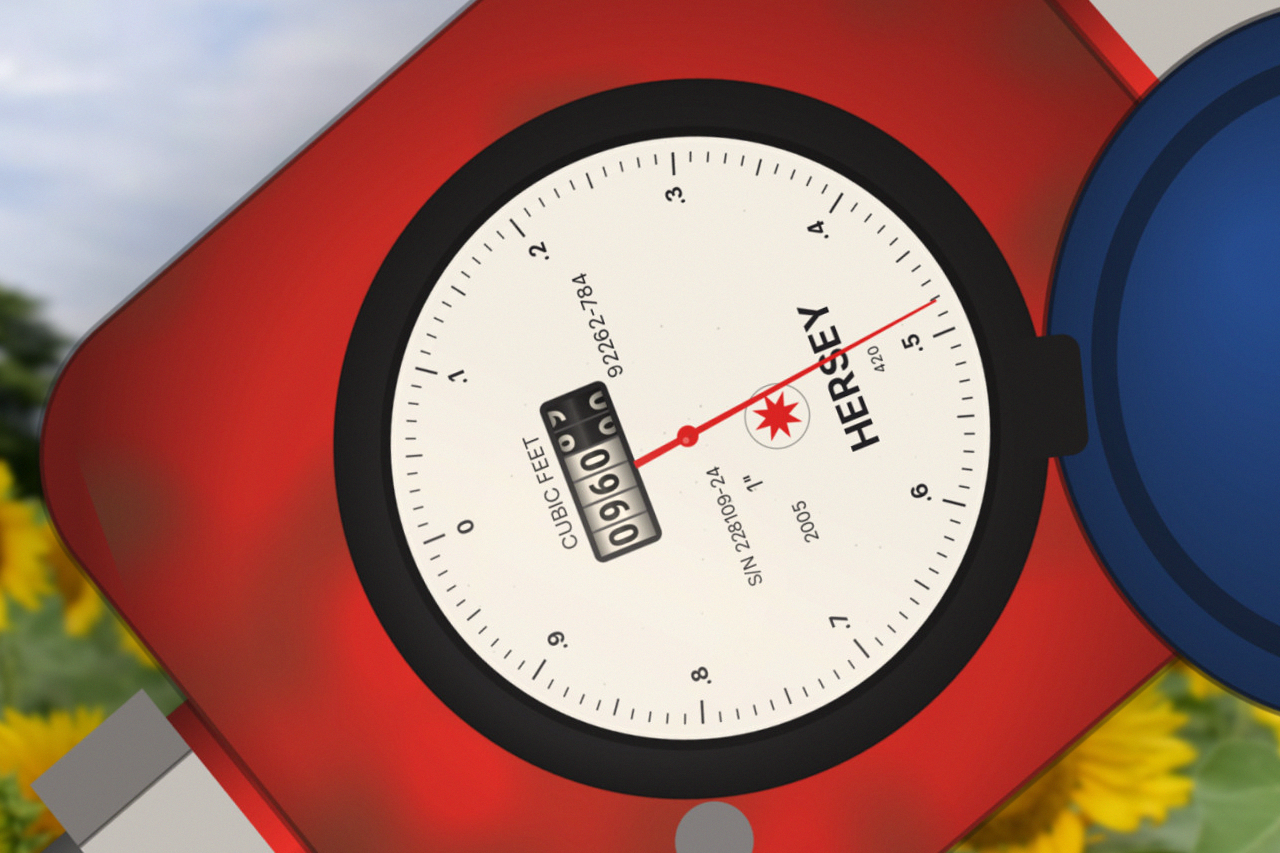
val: 96089.48ft³
